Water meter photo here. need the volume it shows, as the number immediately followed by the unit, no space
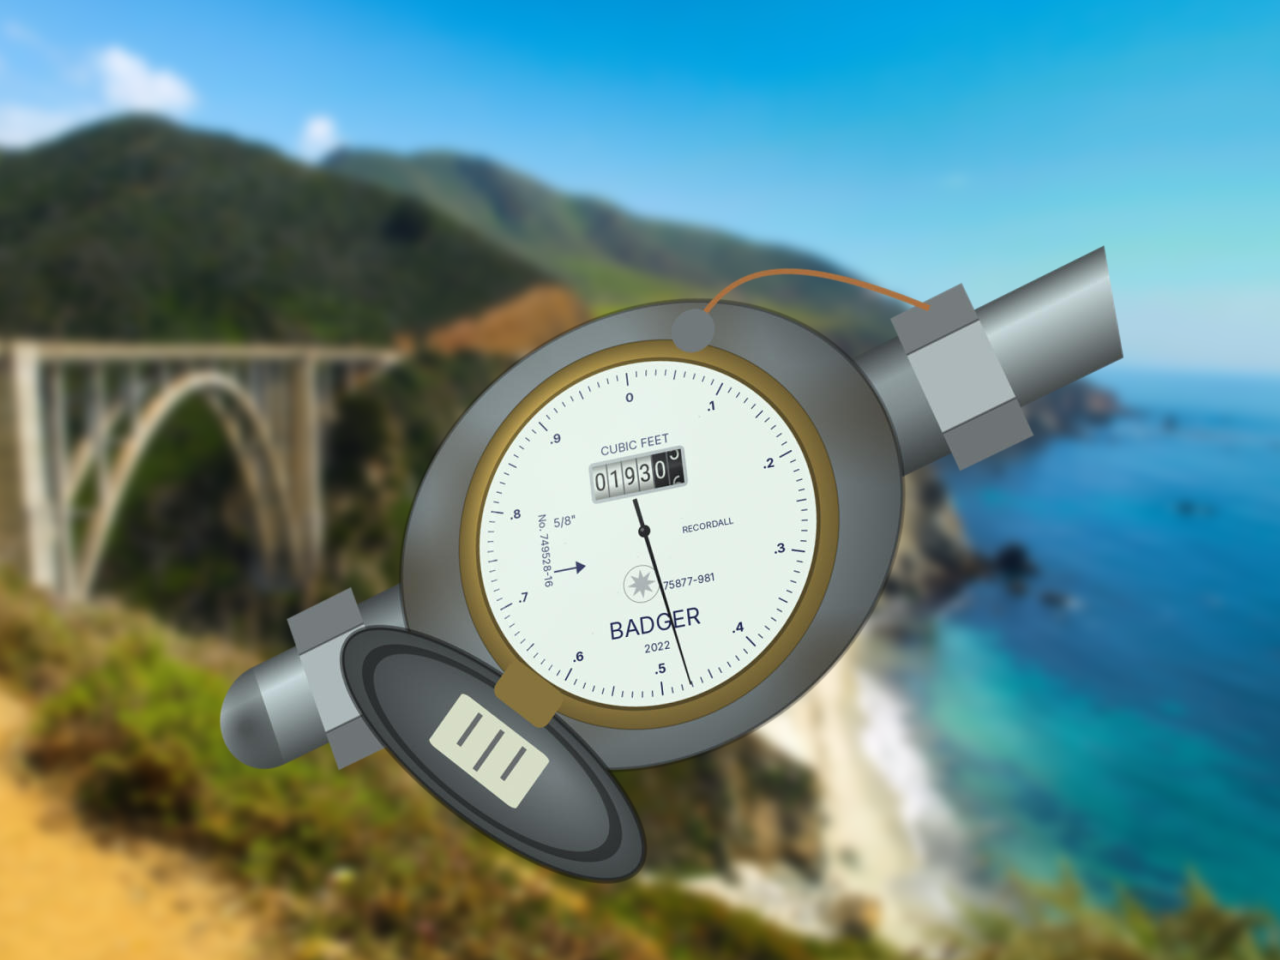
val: 19305.47ft³
